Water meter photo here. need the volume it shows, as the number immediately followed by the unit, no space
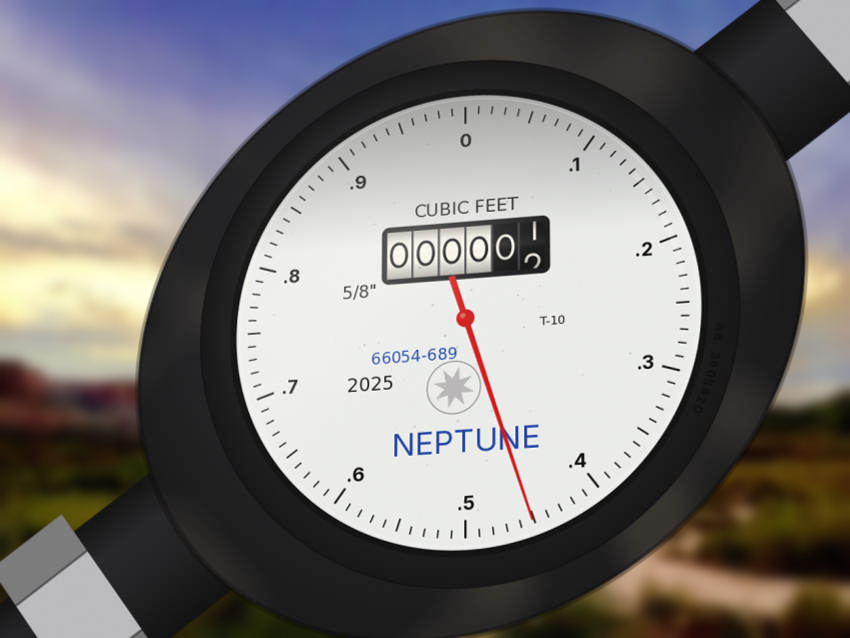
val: 1.45ft³
